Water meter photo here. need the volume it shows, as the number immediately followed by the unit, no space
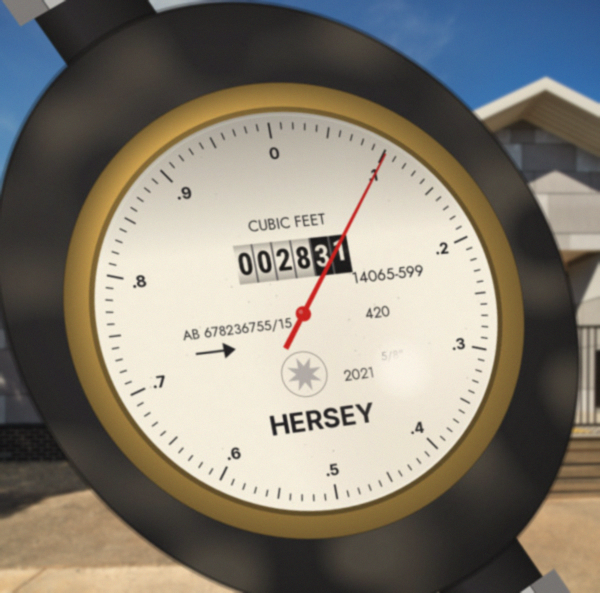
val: 2831.10ft³
